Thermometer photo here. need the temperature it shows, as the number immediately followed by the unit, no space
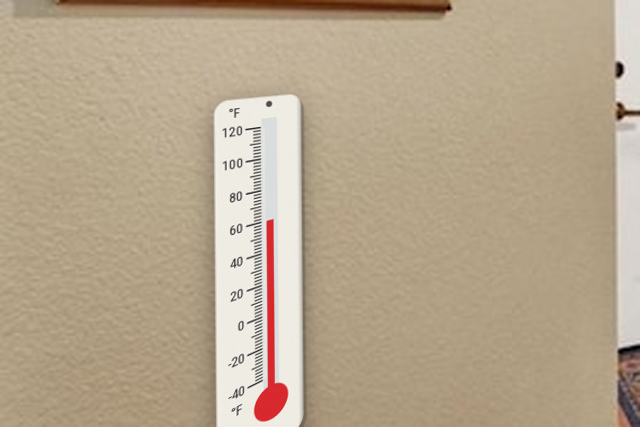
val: 60°F
